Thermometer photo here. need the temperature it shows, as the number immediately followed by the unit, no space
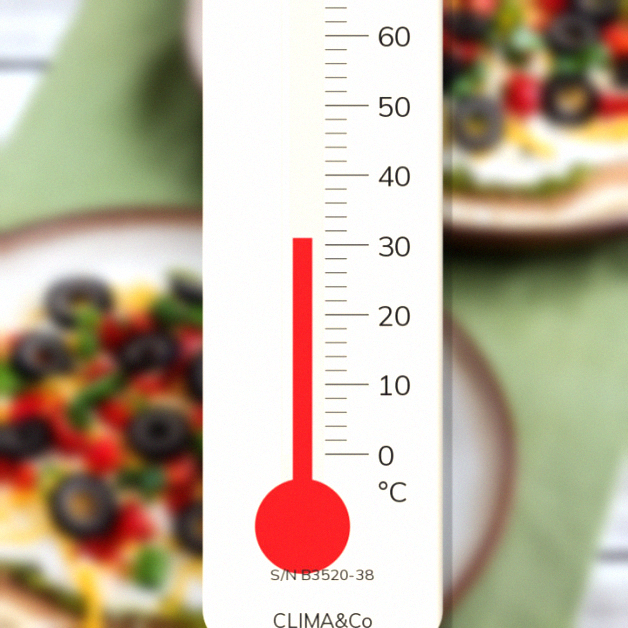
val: 31°C
